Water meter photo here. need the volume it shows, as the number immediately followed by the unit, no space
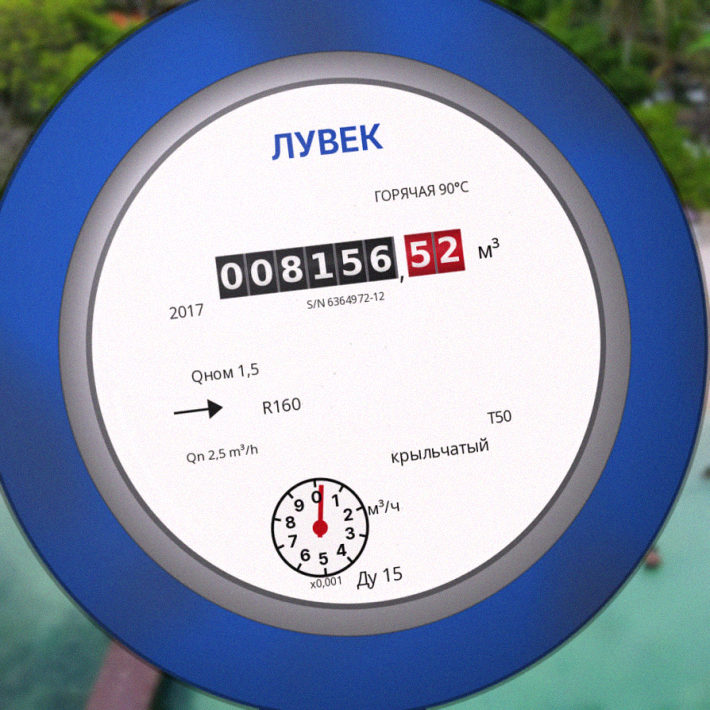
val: 8156.520m³
